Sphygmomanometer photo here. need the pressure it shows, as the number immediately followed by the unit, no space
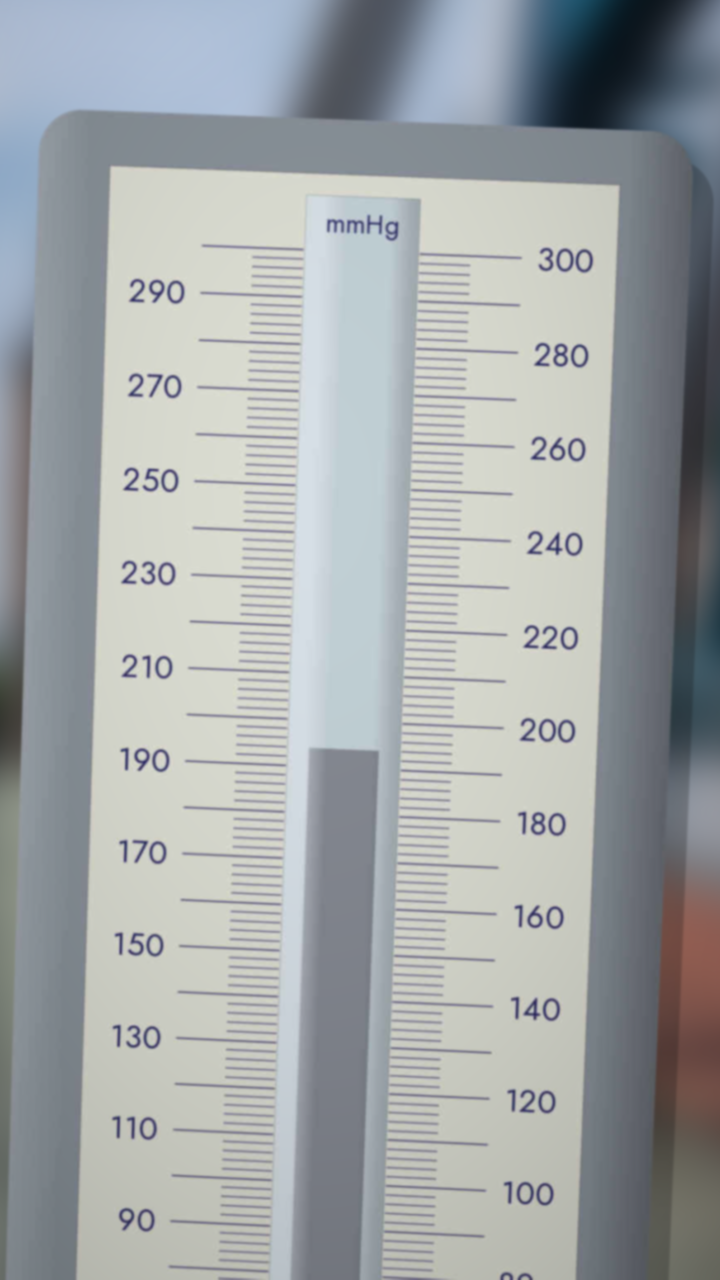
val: 194mmHg
